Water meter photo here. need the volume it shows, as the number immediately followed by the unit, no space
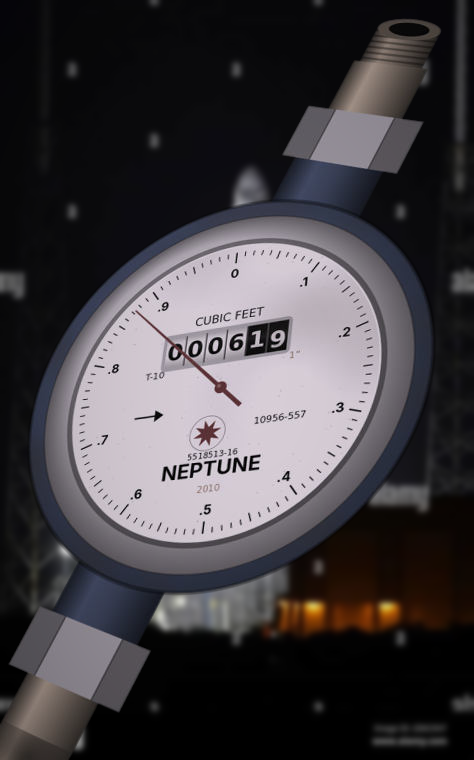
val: 618.87ft³
